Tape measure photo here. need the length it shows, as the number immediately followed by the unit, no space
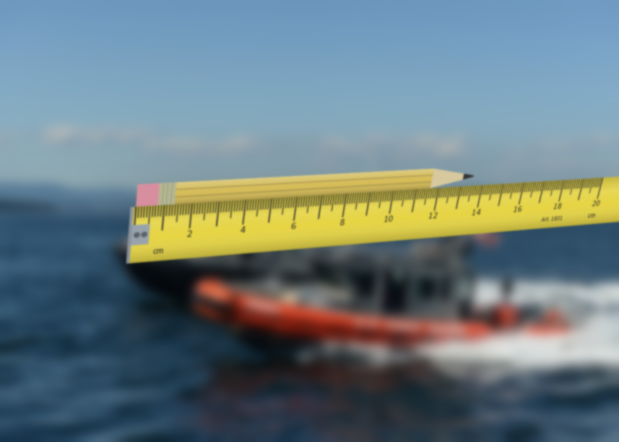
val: 13.5cm
